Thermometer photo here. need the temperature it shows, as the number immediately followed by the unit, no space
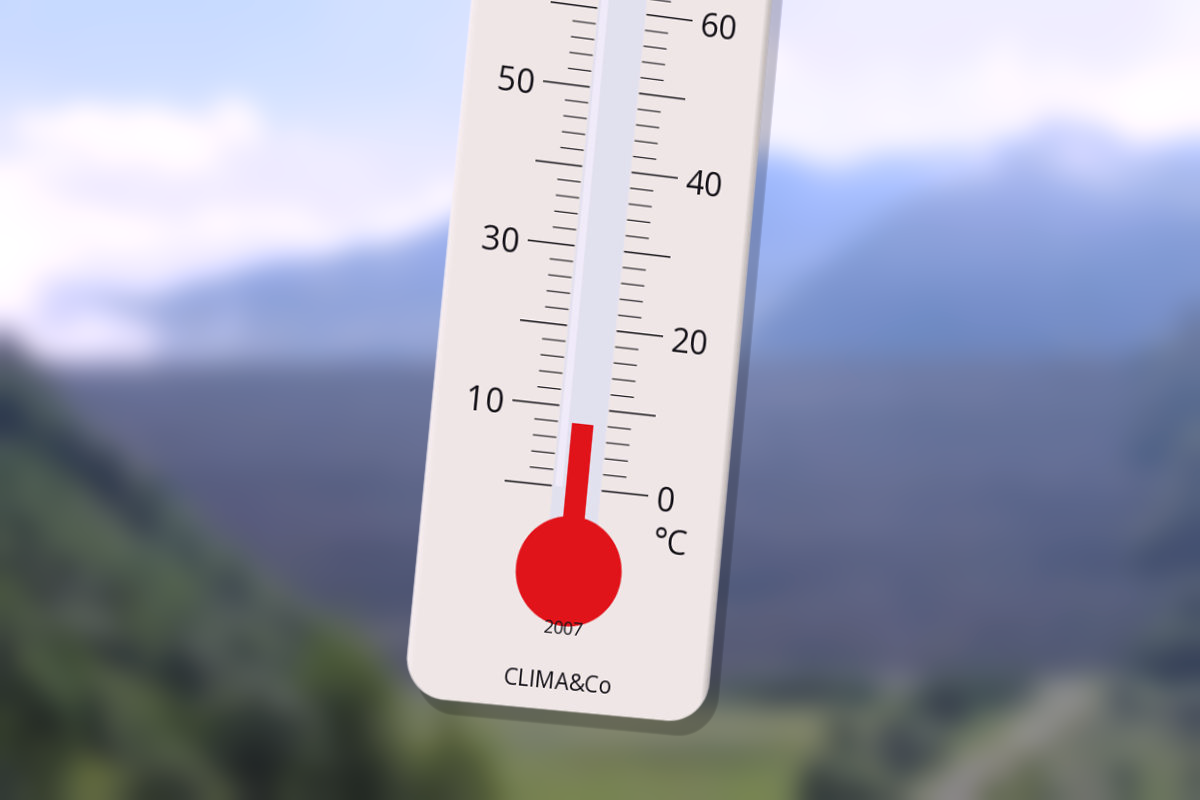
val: 8°C
